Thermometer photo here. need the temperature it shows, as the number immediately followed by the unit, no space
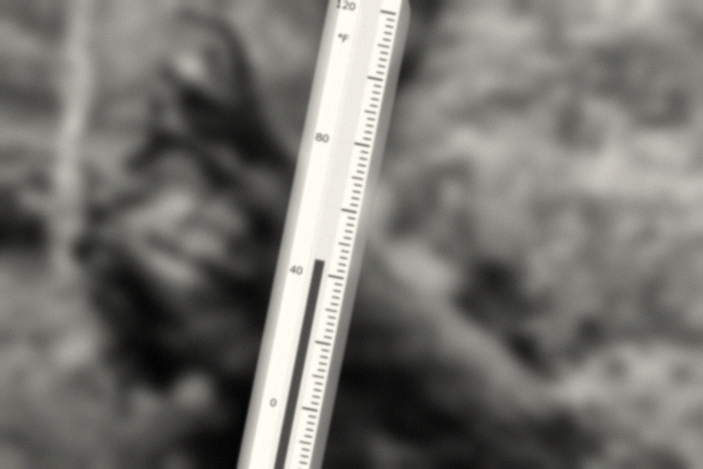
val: 44°F
